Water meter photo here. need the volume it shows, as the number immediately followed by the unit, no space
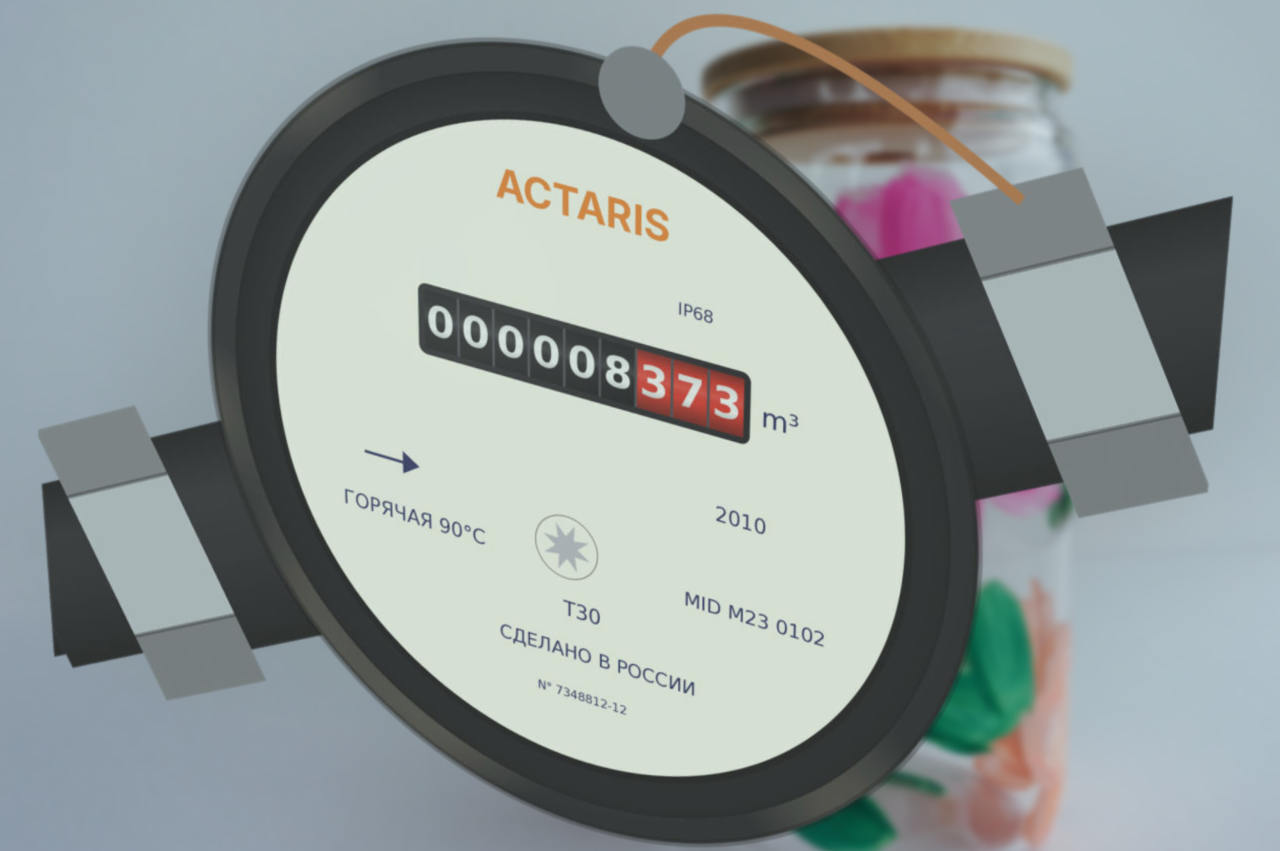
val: 8.373m³
